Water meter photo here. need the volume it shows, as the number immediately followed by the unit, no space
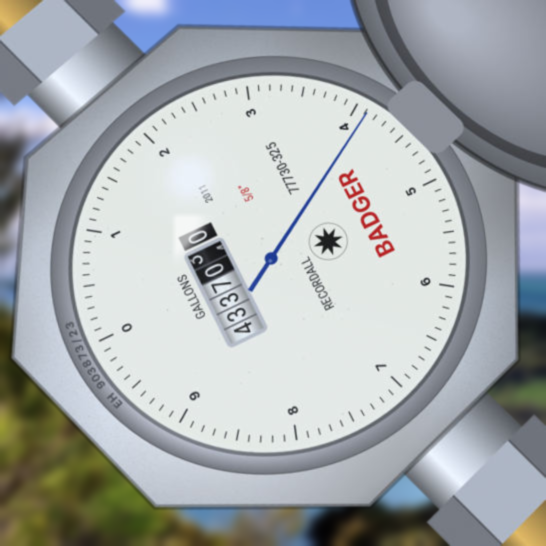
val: 4337034.1gal
